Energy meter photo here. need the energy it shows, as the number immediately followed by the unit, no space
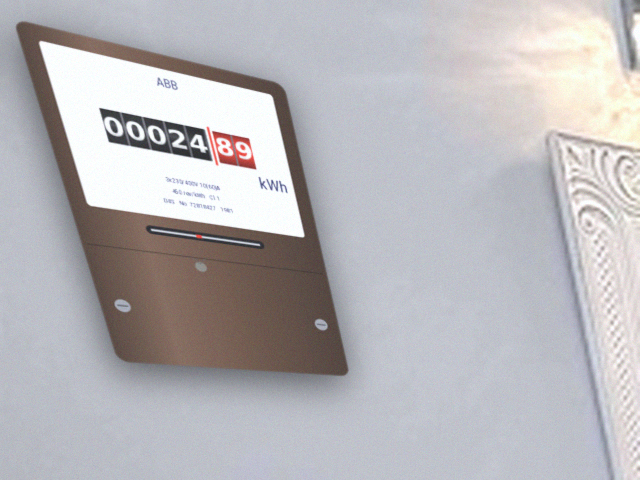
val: 24.89kWh
